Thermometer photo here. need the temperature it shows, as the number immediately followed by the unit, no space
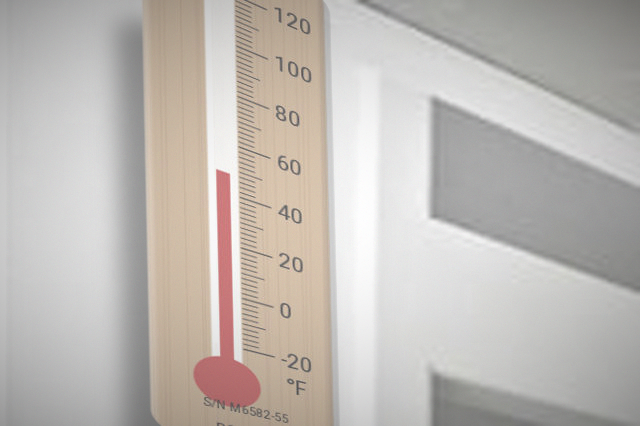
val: 48°F
